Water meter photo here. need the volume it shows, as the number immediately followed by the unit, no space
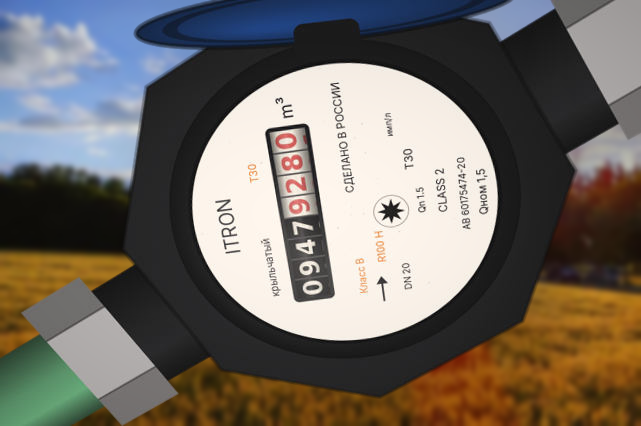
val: 947.9280m³
